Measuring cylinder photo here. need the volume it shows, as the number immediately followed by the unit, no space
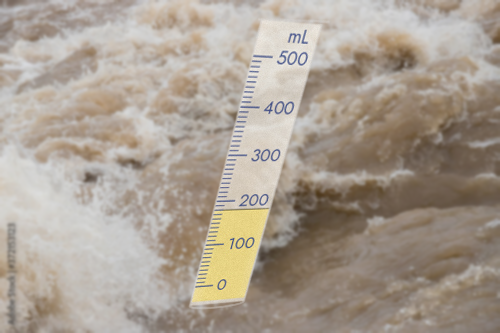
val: 180mL
